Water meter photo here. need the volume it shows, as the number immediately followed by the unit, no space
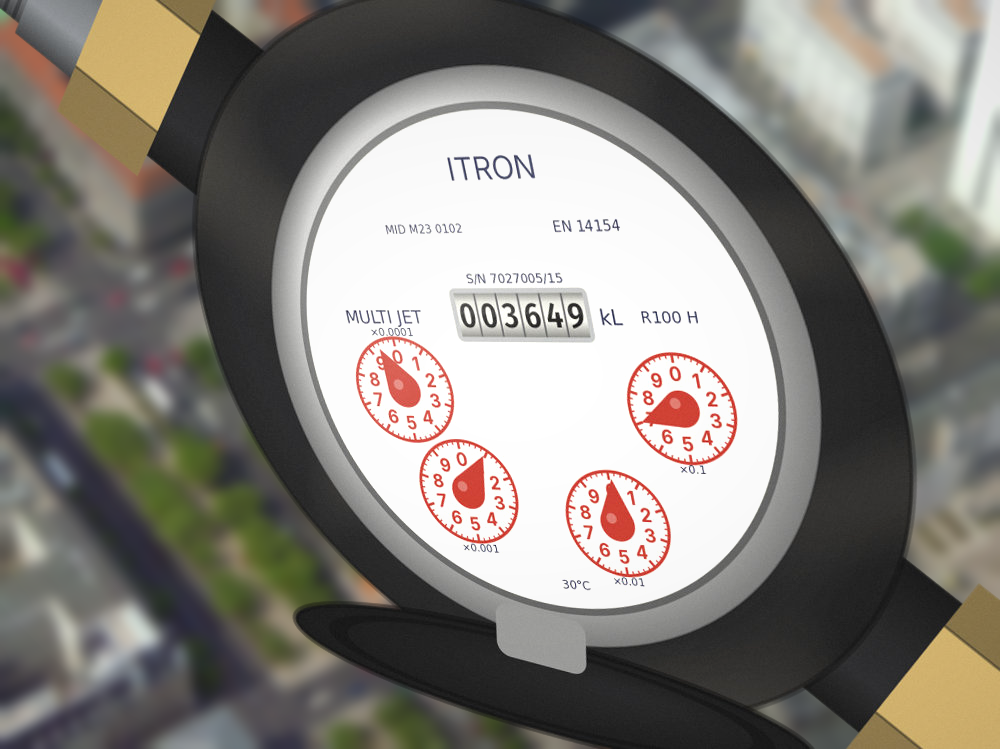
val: 3649.7009kL
